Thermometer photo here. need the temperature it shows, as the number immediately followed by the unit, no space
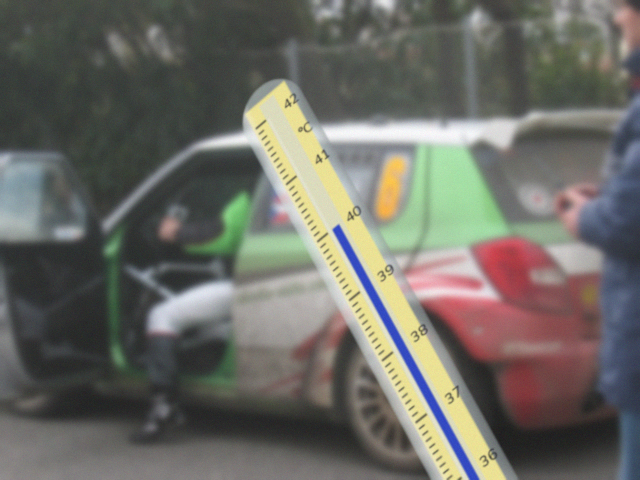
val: 40°C
